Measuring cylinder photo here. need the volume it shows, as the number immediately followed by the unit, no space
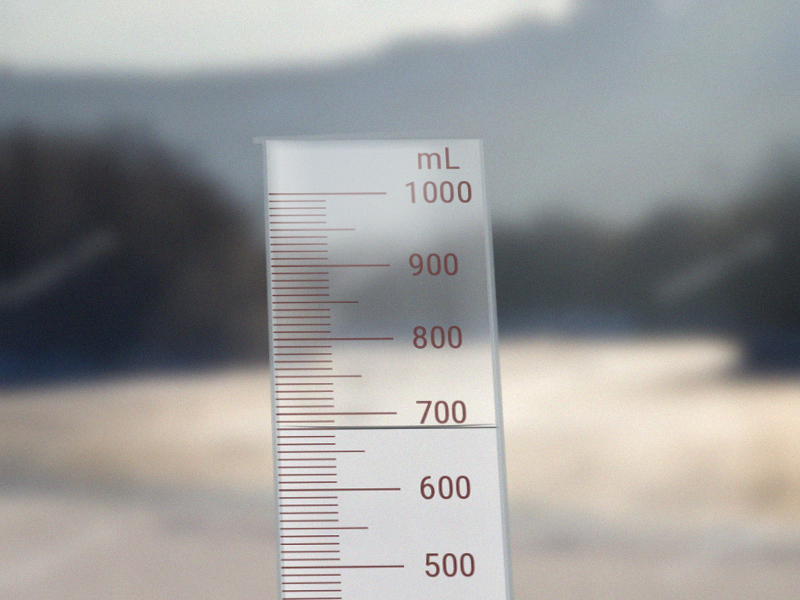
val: 680mL
